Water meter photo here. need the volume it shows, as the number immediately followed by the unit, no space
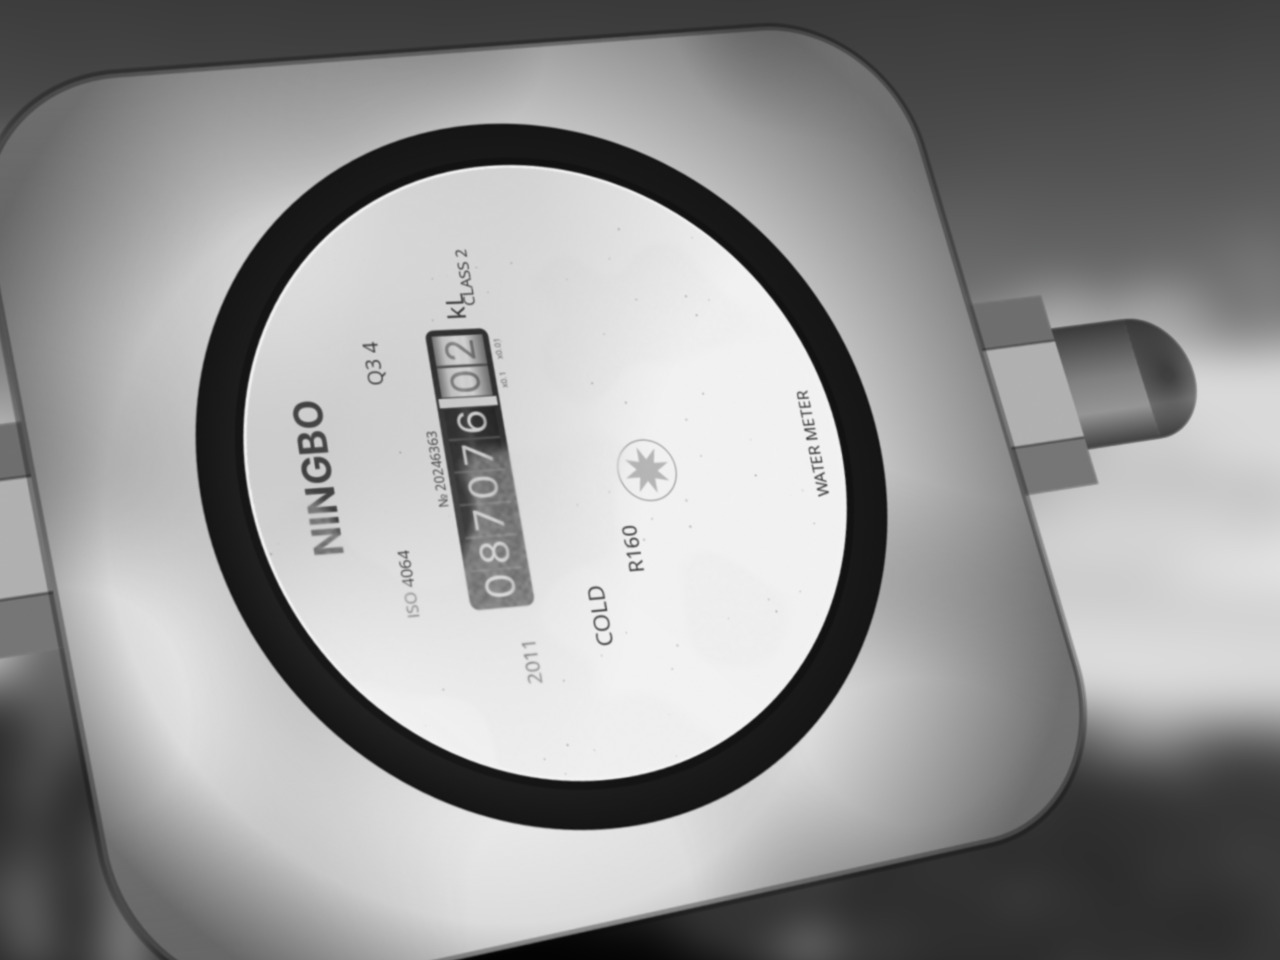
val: 87076.02kL
